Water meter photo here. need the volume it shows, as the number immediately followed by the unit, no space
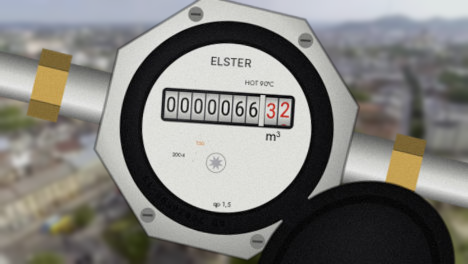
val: 66.32m³
